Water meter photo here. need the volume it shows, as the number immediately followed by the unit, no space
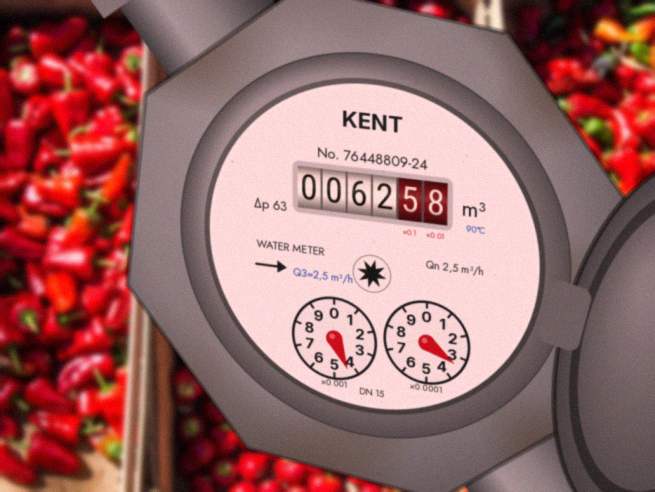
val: 62.5843m³
